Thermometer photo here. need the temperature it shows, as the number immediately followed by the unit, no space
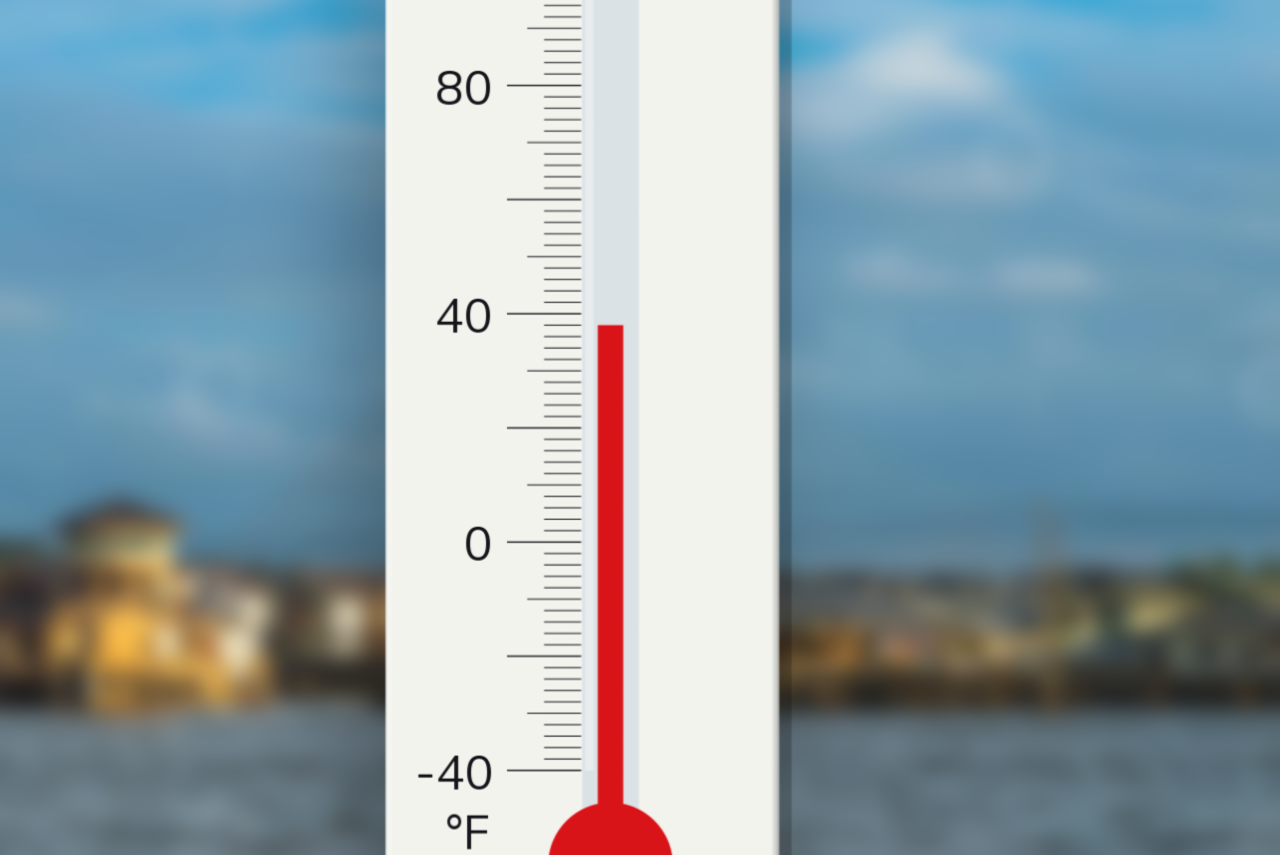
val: 38°F
